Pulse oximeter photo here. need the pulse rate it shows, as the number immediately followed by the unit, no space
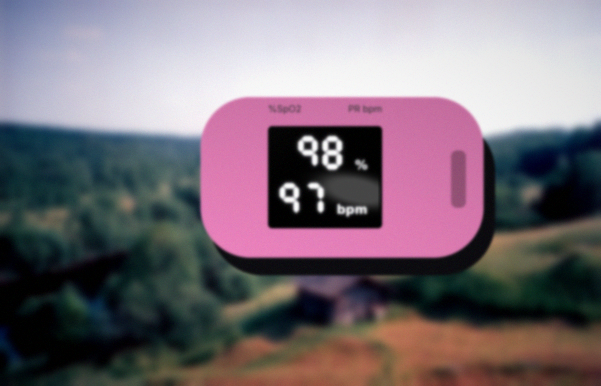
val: 97bpm
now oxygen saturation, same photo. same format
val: 98%
